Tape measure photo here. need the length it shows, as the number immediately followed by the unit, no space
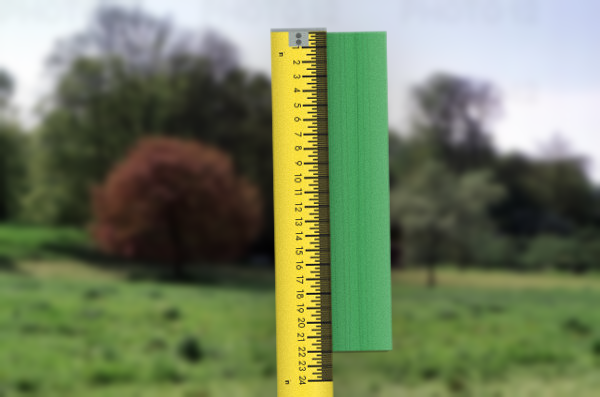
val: 22in
